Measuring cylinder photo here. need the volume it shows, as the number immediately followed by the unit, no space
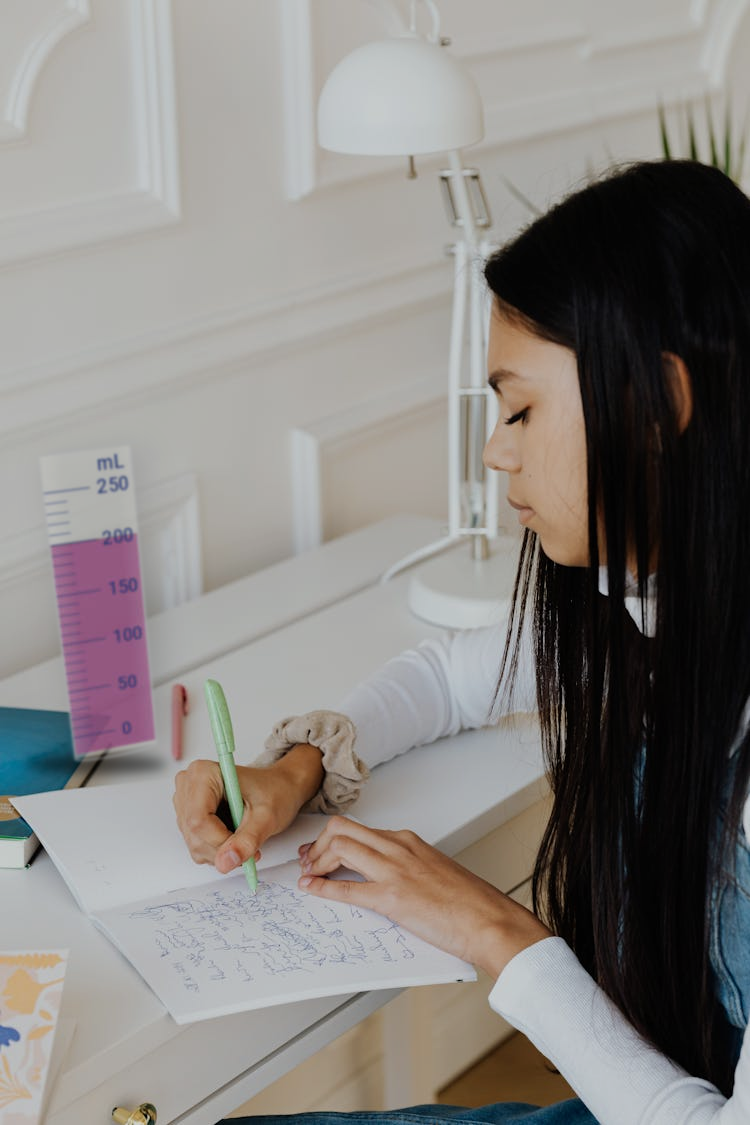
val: 200mL
